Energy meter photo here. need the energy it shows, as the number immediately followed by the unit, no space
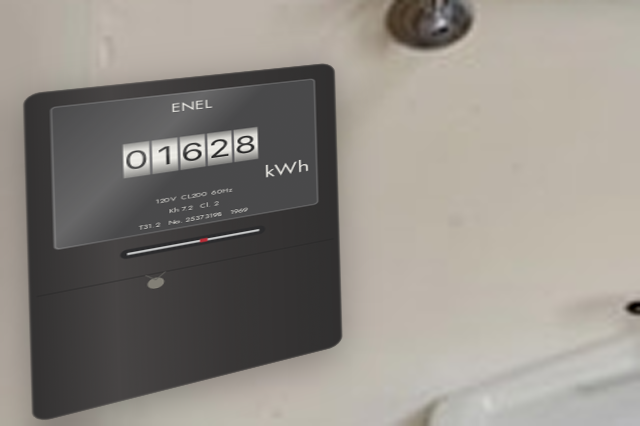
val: 1628kWh
